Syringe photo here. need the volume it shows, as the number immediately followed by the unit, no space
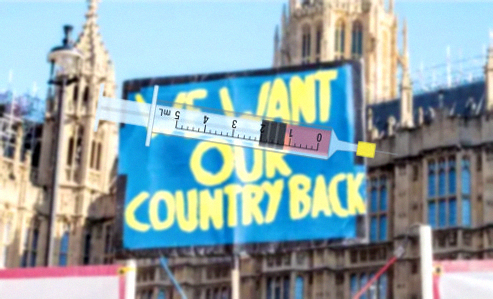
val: 1.2mL
